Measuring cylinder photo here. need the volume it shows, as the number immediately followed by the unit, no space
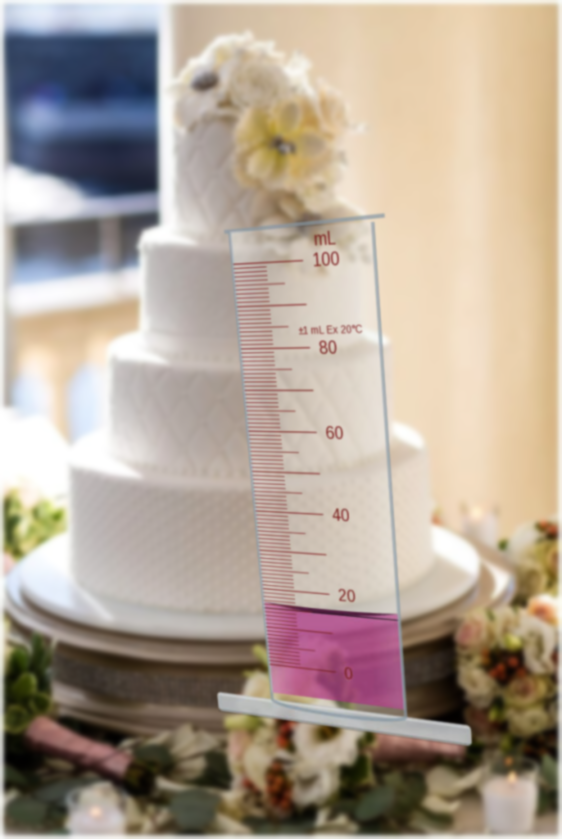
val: 15mL
